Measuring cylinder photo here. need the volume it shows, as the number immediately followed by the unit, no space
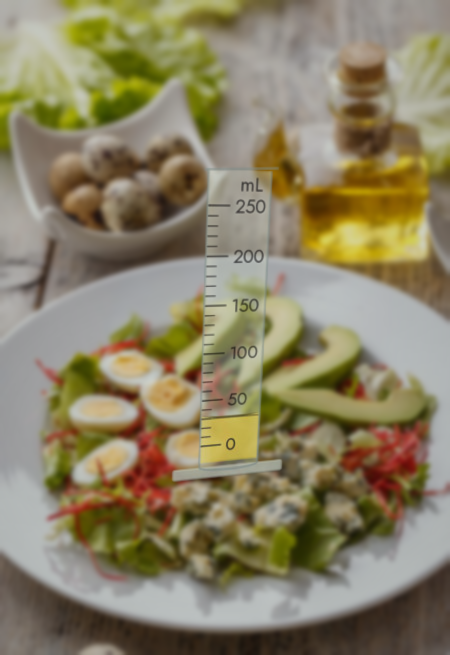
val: 30mL
